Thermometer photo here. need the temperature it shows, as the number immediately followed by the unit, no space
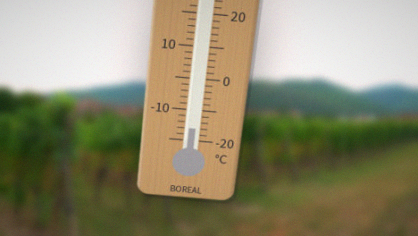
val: -16°C
